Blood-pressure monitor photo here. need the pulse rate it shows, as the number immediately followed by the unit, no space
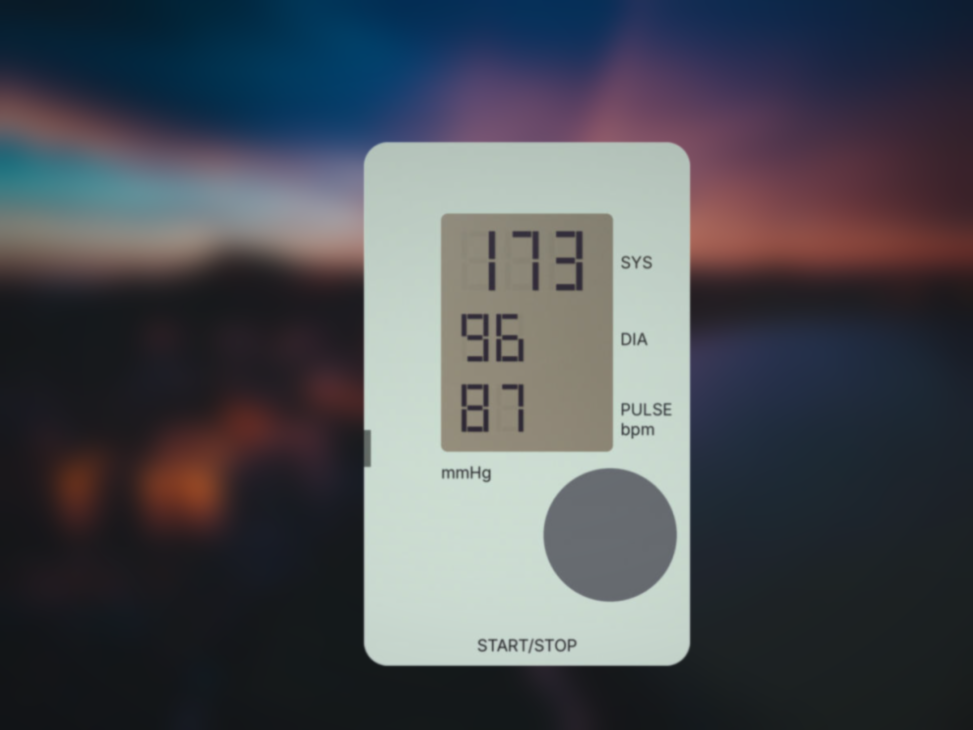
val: 87bpm
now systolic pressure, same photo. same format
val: 173mmHg
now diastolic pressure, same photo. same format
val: 96mmHg
